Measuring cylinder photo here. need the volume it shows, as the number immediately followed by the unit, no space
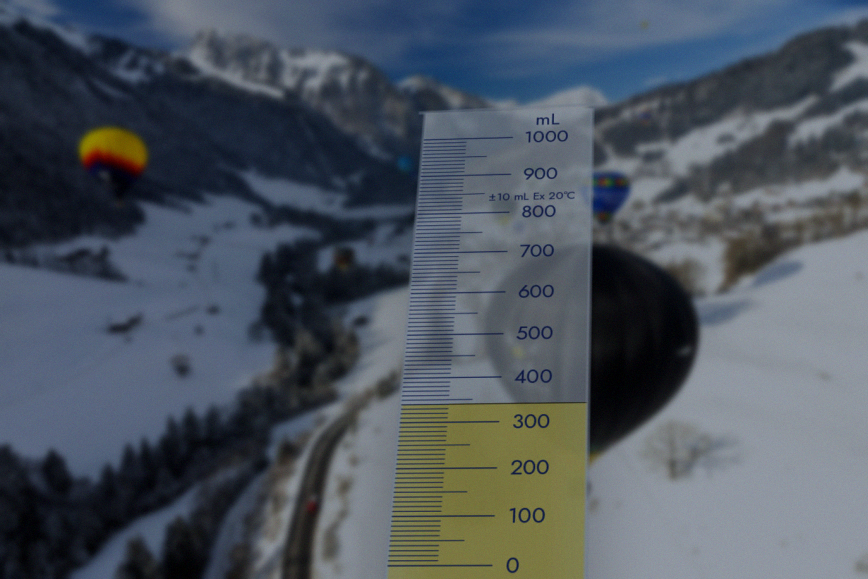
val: 340mL
